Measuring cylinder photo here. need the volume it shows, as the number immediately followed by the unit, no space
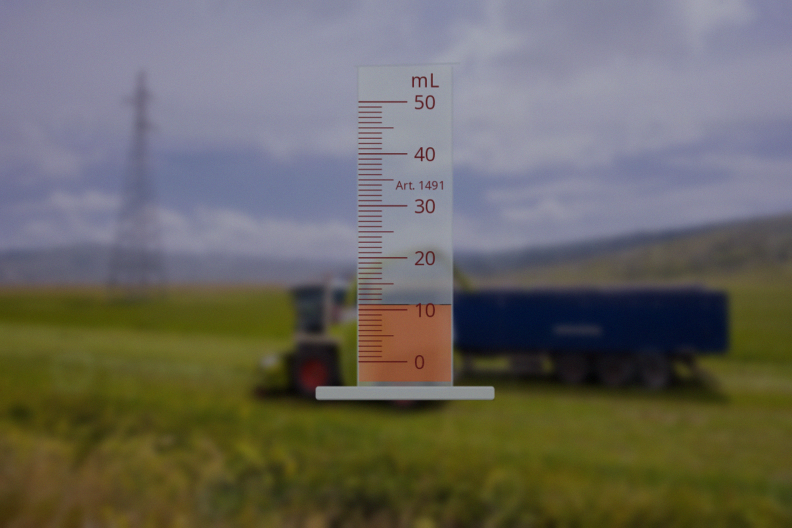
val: 11mL
